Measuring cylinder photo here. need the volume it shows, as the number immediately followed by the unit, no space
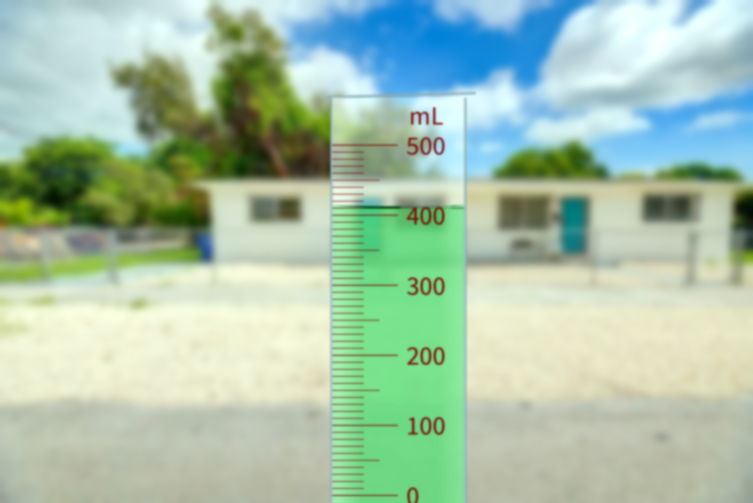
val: 410mL
